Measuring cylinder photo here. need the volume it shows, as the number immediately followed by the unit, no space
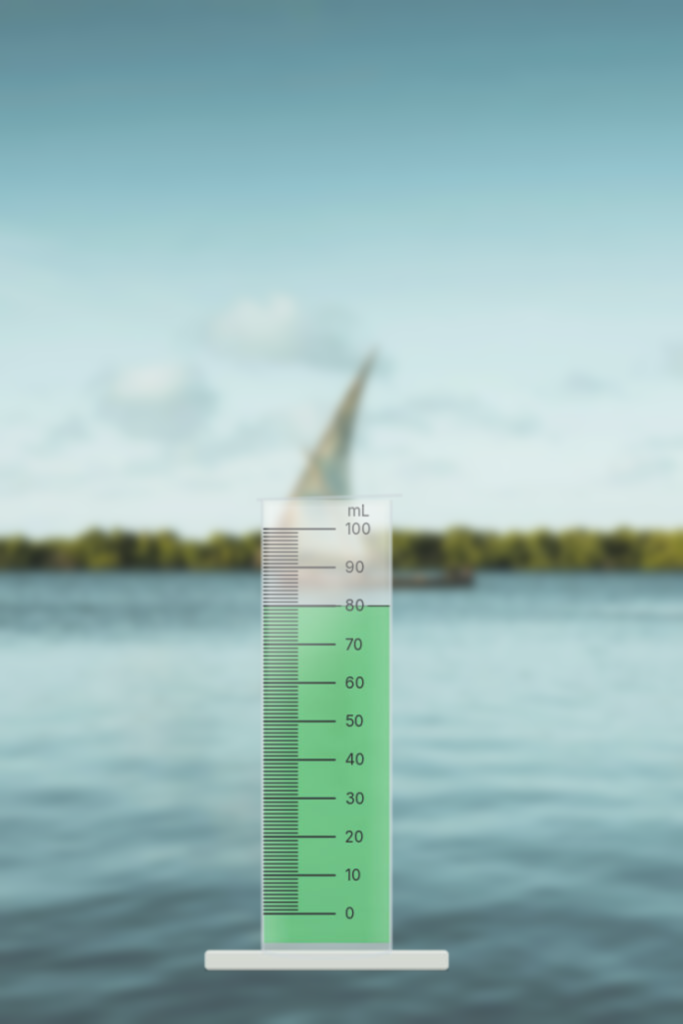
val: 80mL
